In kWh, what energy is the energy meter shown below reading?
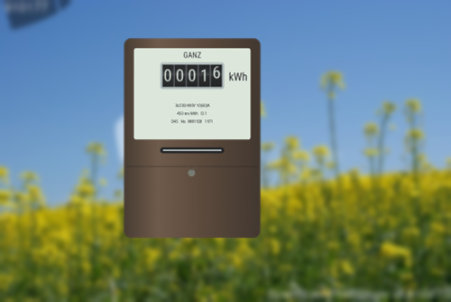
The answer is 16 kWh
